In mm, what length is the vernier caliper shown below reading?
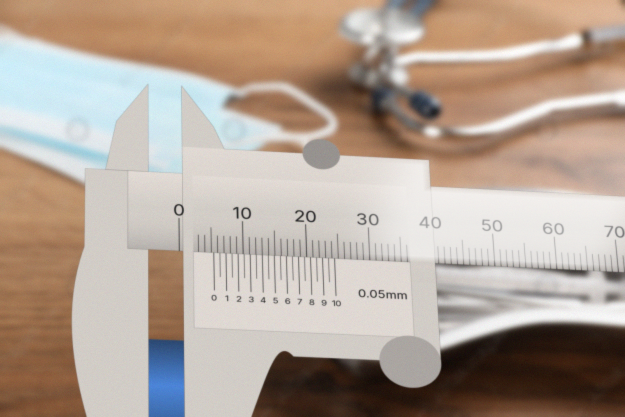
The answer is 5.4 mm
